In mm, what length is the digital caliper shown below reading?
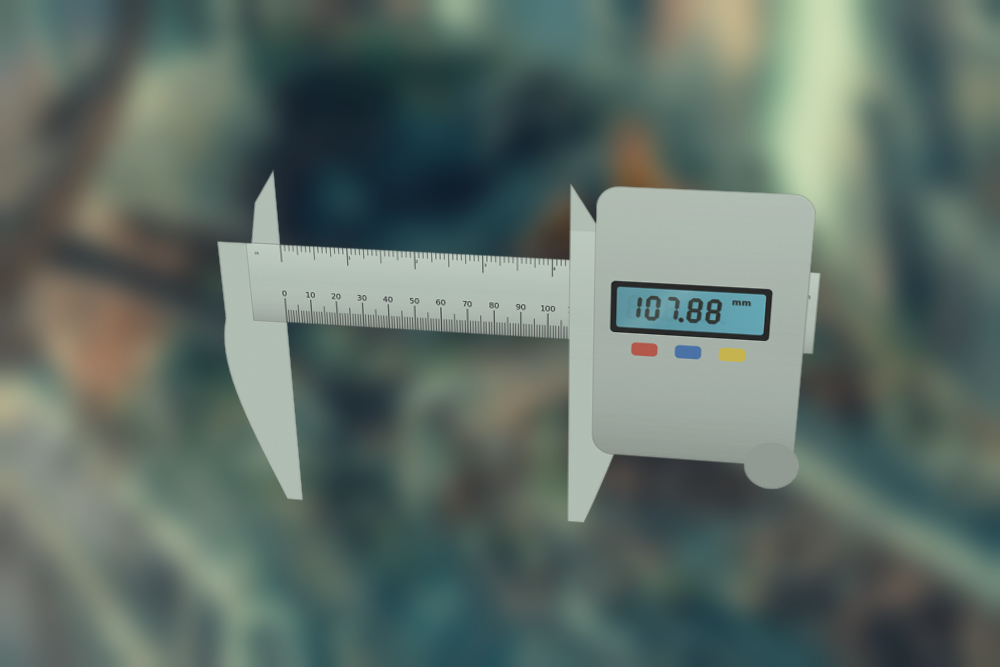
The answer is 107.88 mm
